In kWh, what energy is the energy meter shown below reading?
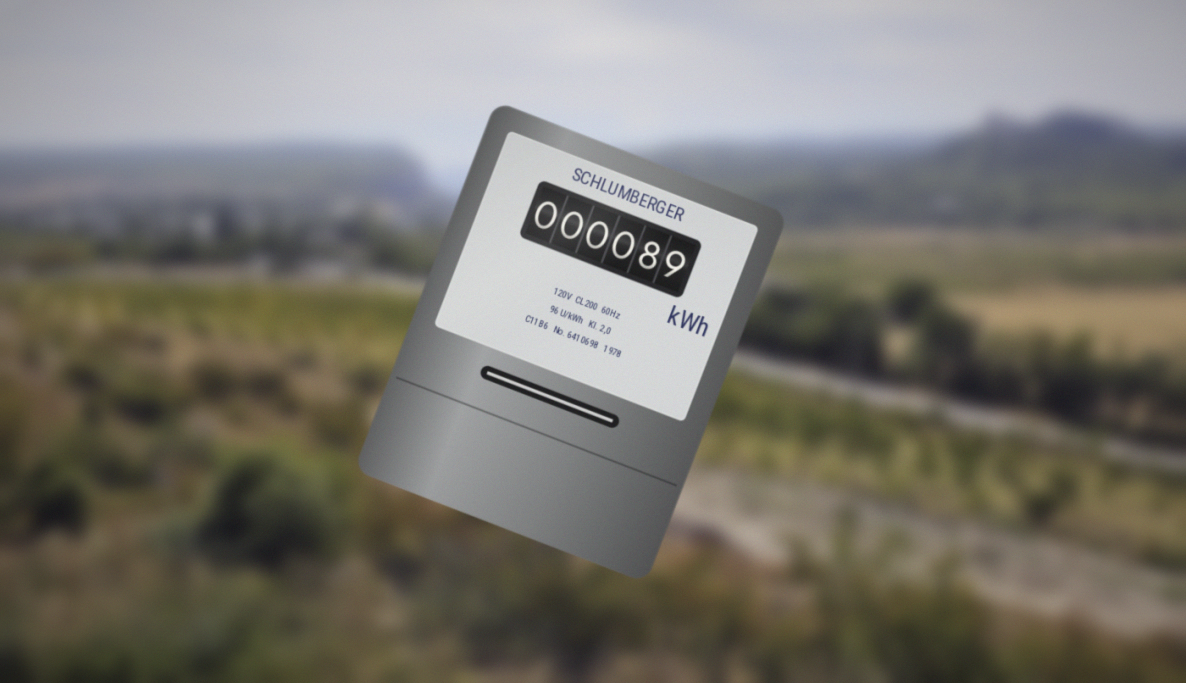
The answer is 89 kWh
